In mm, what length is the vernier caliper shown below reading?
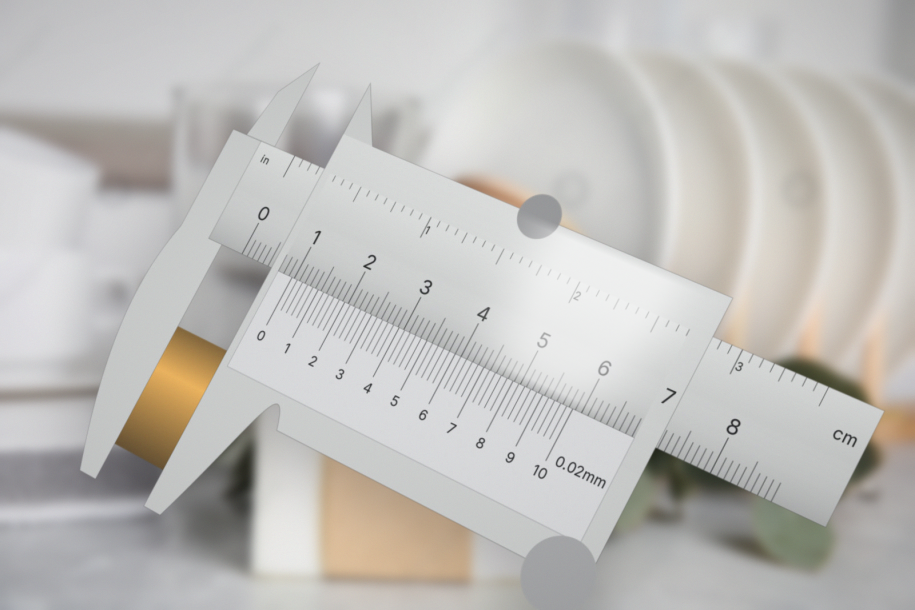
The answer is 9.6 mm
